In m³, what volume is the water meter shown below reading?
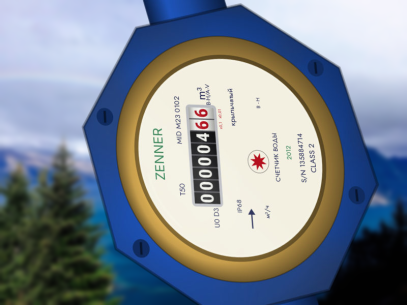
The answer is 4.66 m³
